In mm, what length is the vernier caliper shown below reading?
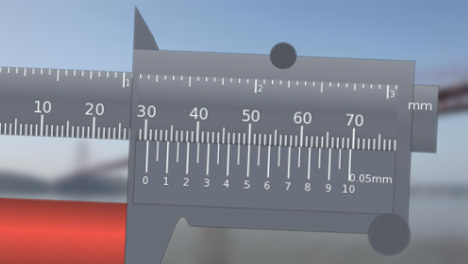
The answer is 30.5 mm
